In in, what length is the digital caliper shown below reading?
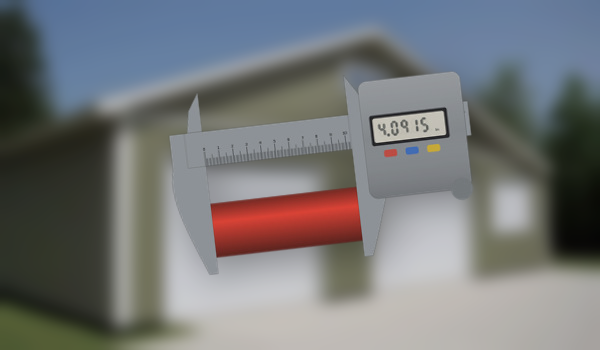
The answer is 4.0915 in
